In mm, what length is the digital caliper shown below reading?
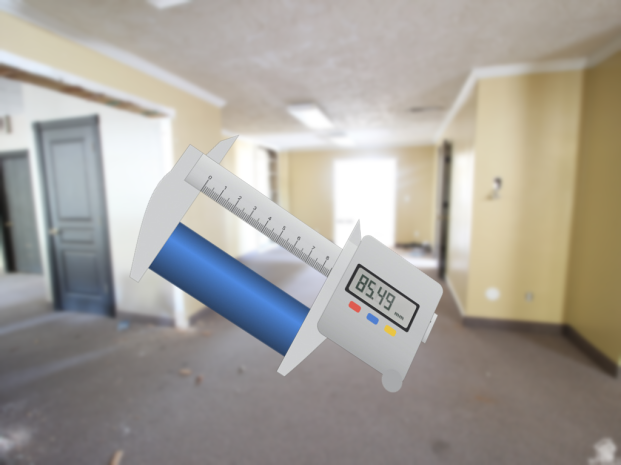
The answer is 85.49 mm
